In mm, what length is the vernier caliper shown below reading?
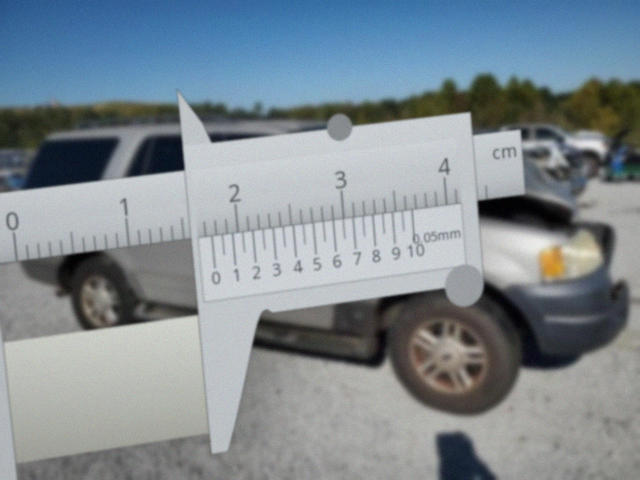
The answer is 17.6 mm
